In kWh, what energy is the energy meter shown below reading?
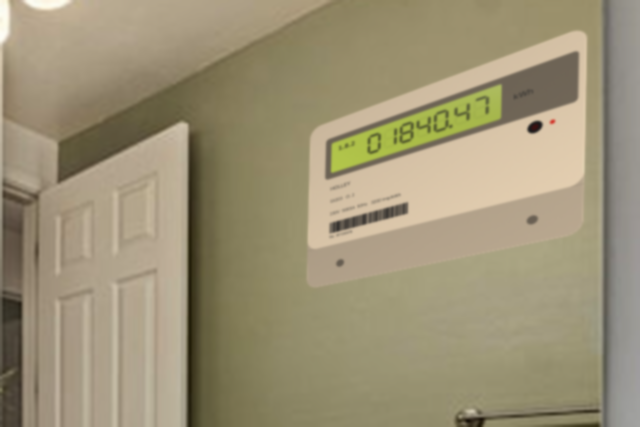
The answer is 1840.47 kWh
